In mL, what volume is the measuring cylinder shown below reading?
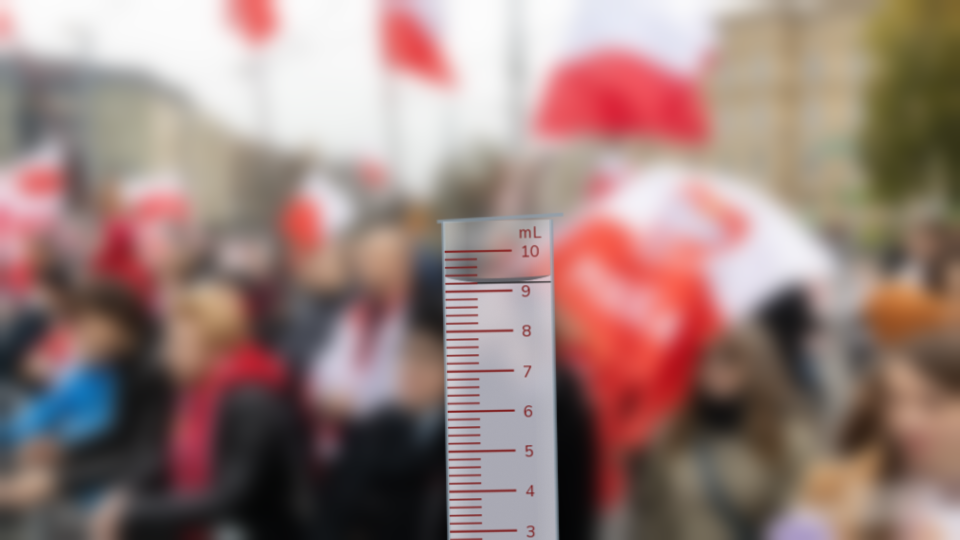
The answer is 9.2 mL
